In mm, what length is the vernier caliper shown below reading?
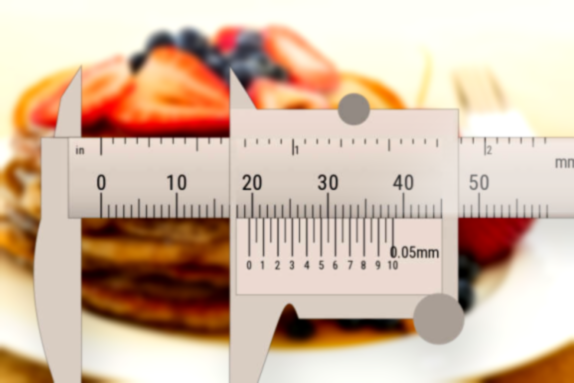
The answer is 19.6 mm
